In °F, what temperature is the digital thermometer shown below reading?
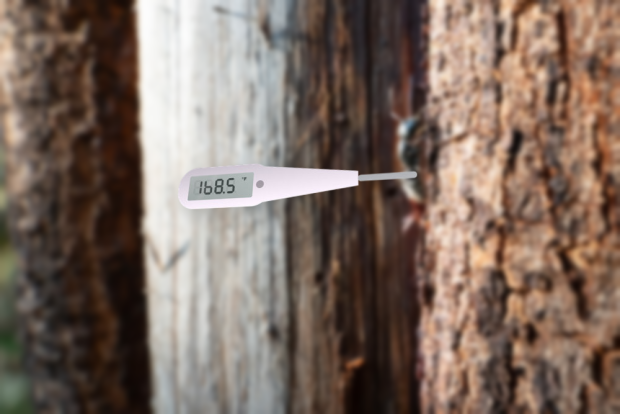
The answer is 168.5 °F
